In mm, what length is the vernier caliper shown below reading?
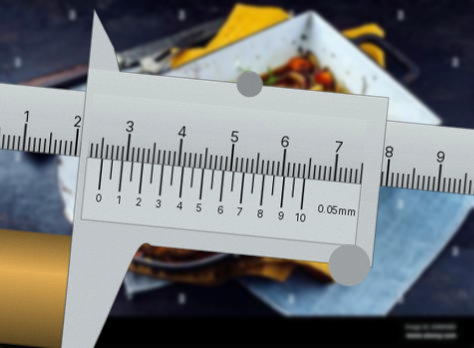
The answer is 25.2 mm
